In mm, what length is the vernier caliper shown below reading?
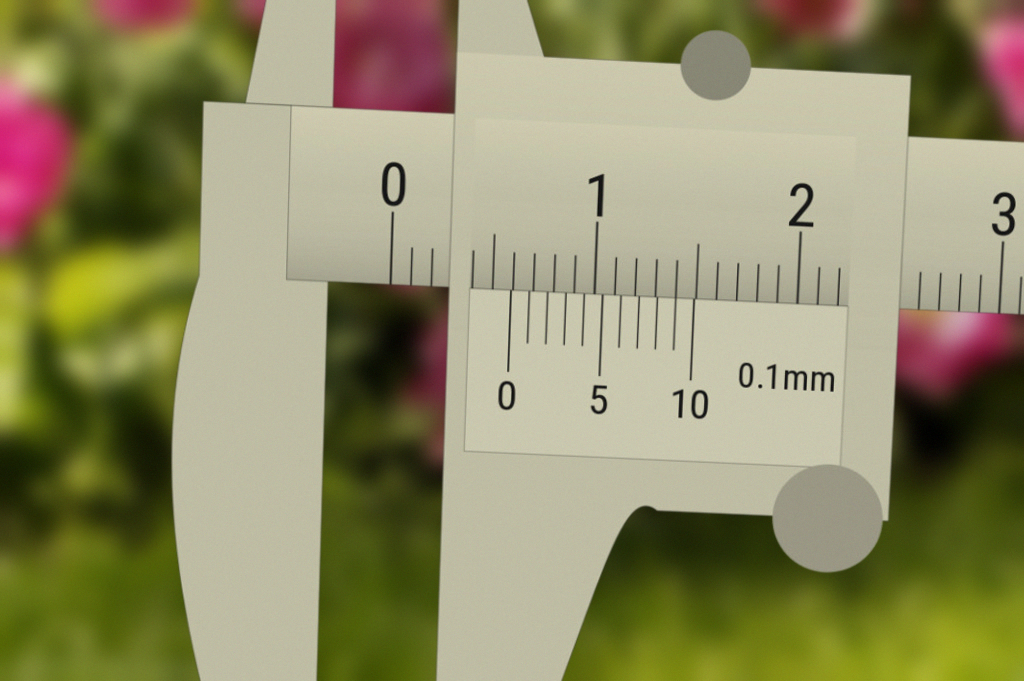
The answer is 5.9 mm
